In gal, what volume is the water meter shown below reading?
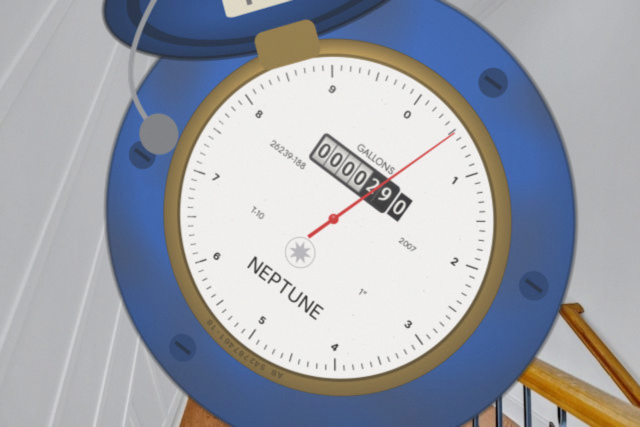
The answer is 290.5 gal
